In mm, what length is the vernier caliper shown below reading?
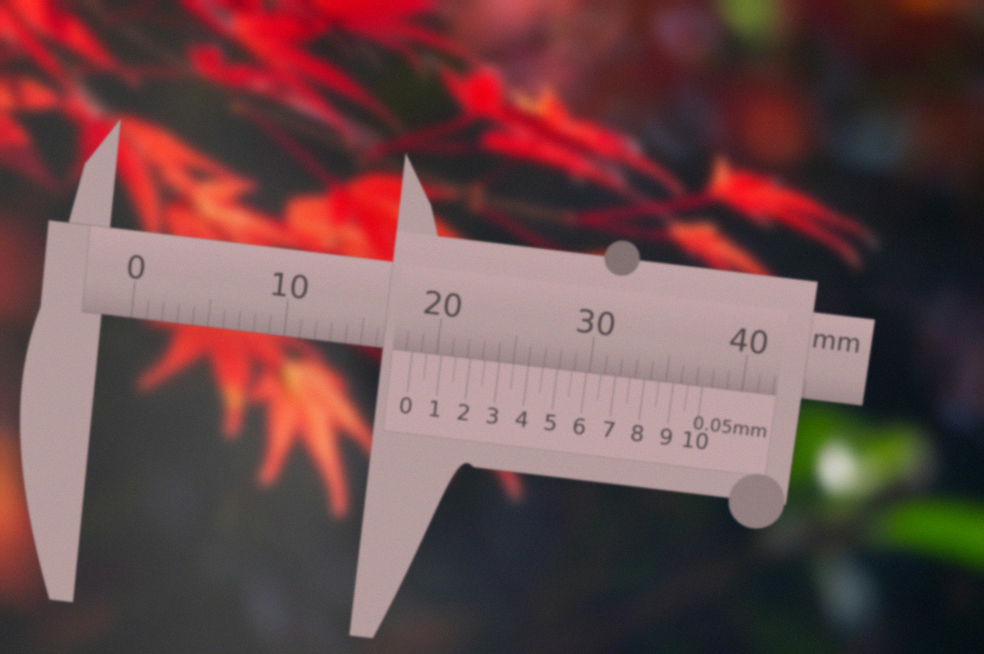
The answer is 18.4 mm
